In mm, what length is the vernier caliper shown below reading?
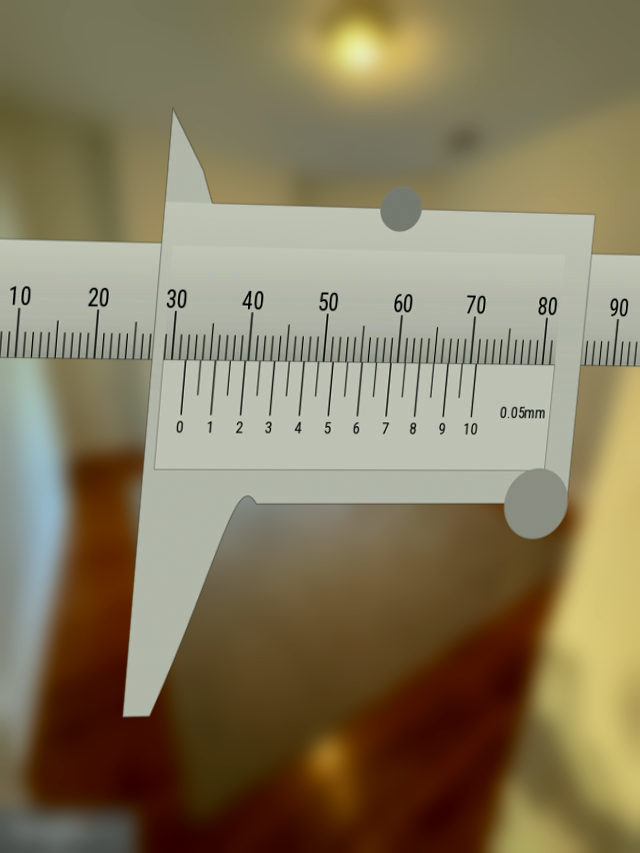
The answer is 31.8 mm
